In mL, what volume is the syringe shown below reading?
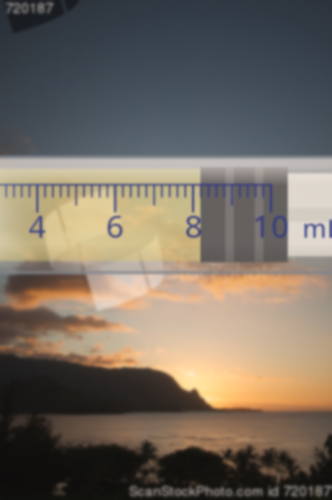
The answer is 8.2 mL
